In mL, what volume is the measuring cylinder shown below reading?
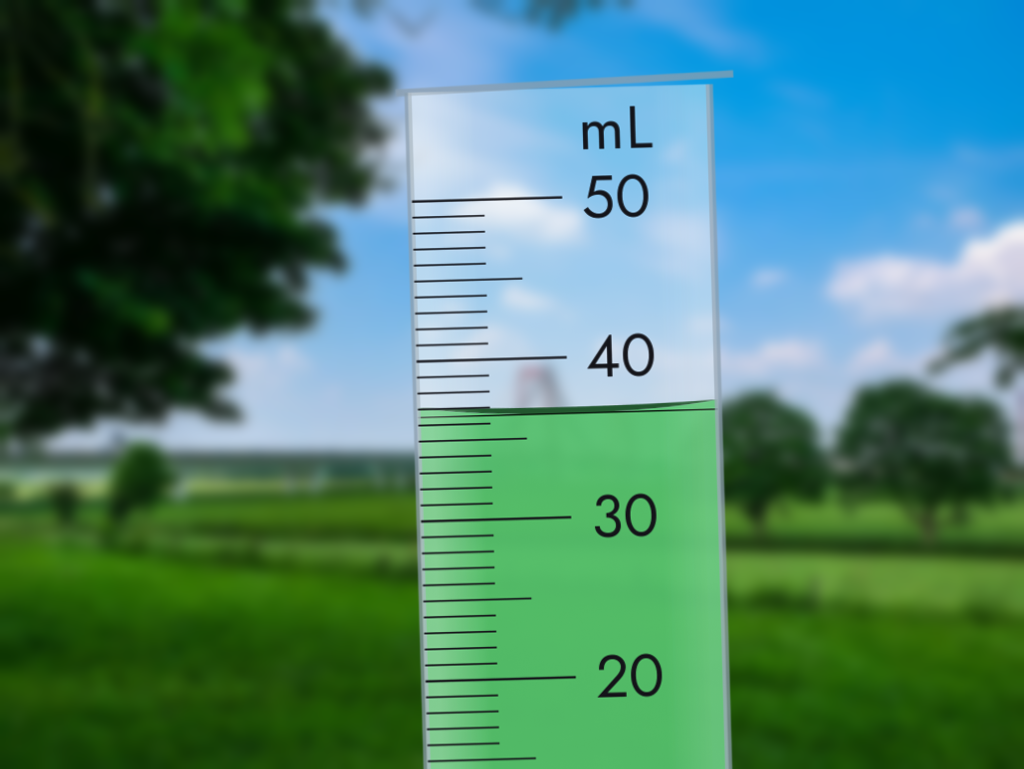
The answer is 36.5 mL
